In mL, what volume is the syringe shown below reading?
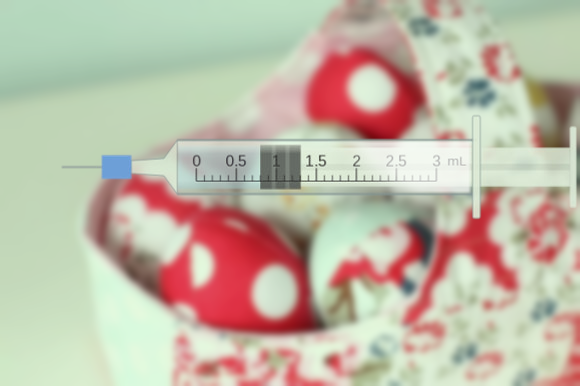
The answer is 0.8 mL
